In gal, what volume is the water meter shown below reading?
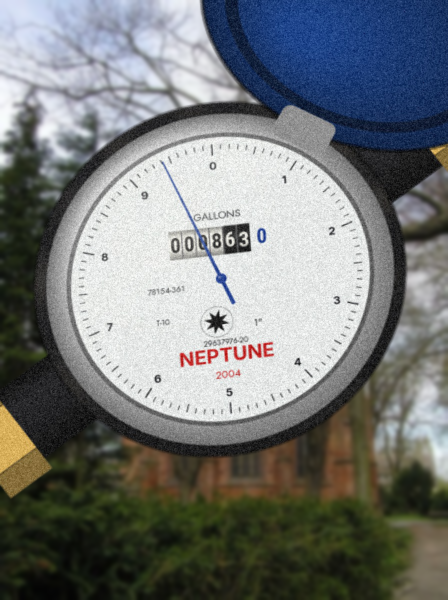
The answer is 8629.4 gal
